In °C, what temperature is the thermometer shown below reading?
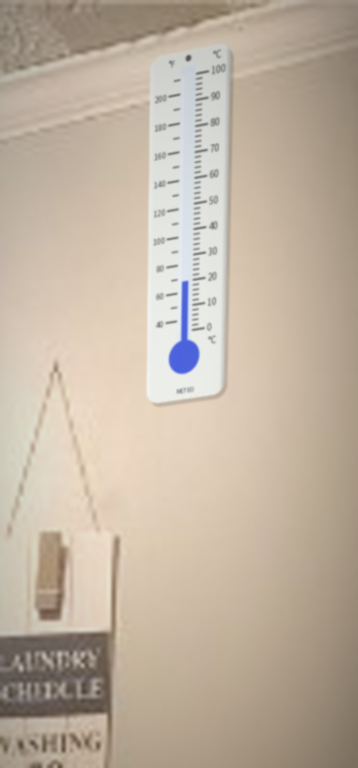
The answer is 20 °C
